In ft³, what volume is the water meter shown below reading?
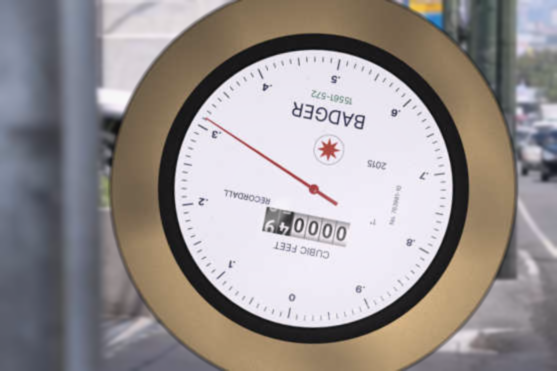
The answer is 49.31 ft³
